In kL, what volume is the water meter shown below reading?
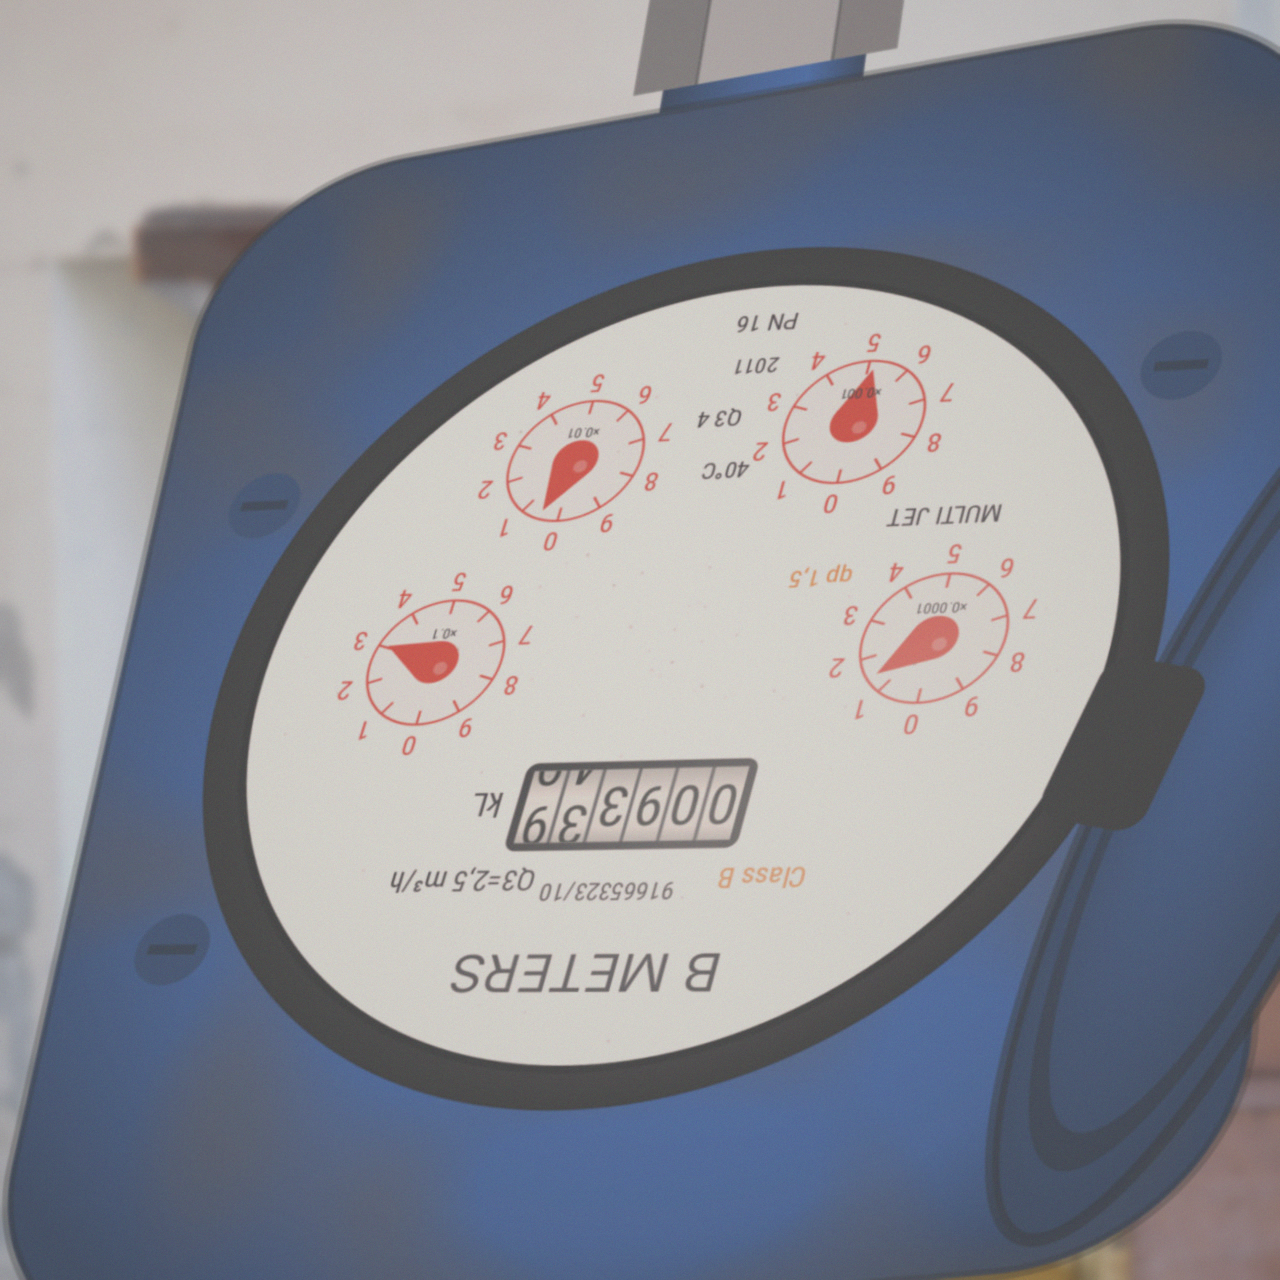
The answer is 9339.3051 kL
